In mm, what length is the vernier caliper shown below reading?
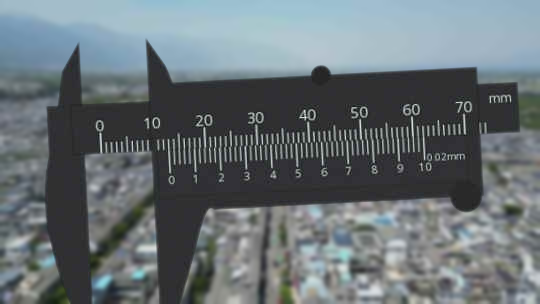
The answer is 13.0 mm
